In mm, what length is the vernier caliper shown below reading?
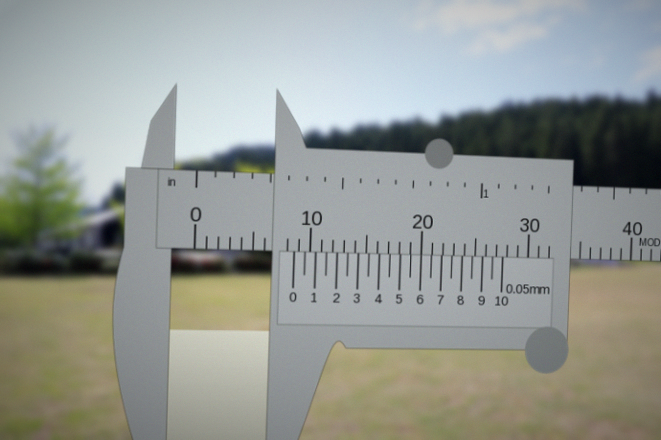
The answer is 8.6 mm
